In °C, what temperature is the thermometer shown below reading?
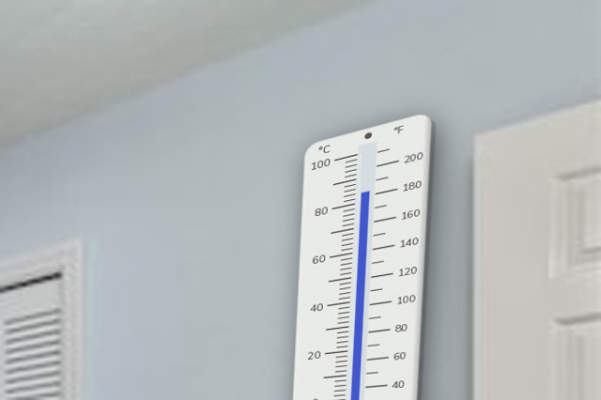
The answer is 84 °C
